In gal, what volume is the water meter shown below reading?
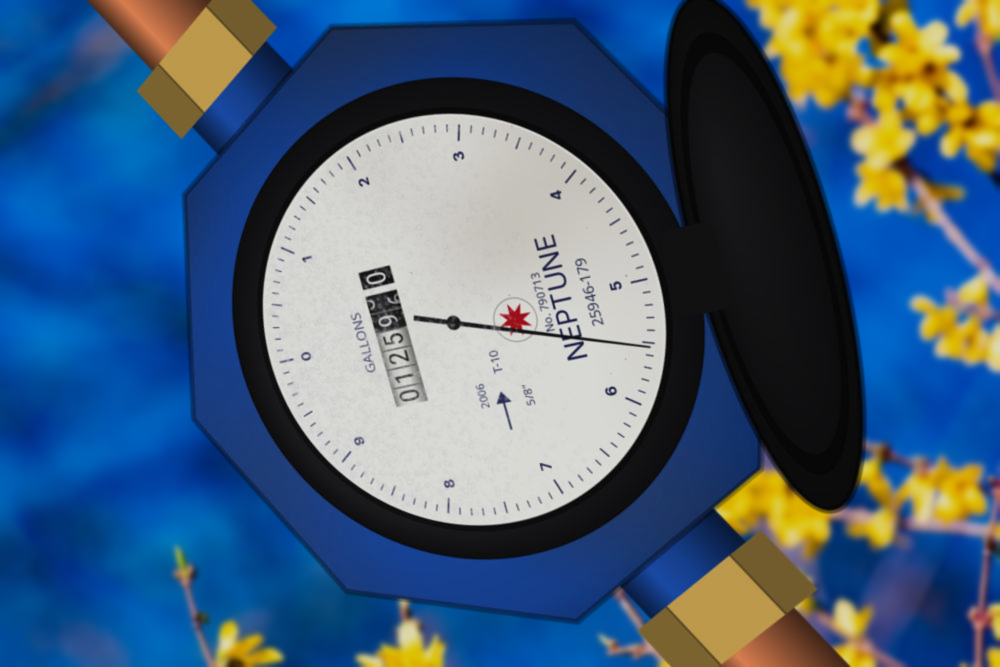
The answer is 125955.5 gal
